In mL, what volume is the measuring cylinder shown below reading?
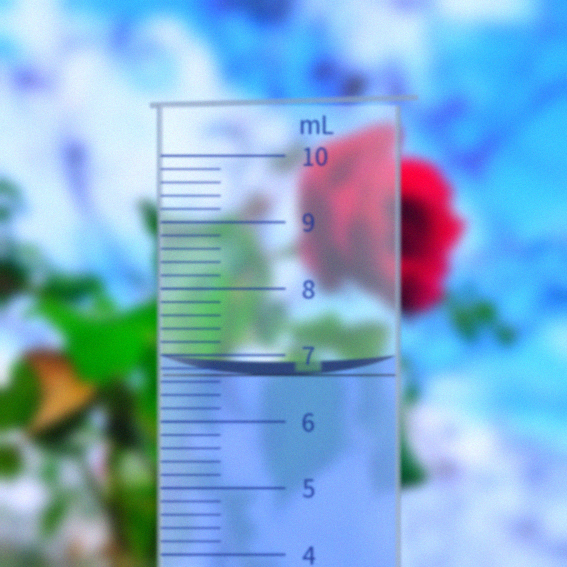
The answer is 6.7 mL
